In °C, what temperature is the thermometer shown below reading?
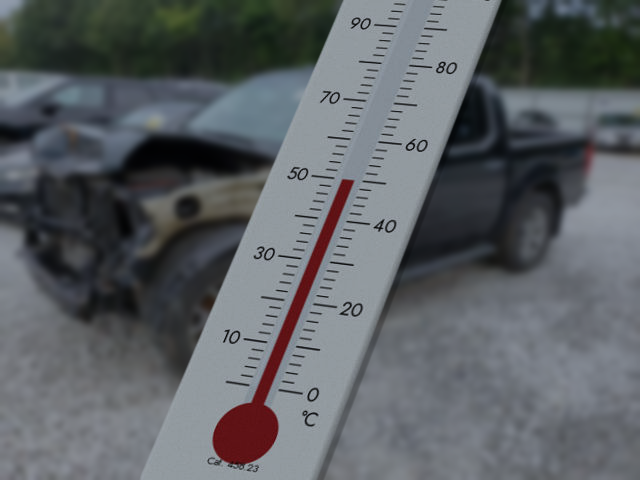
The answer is 50 °C
